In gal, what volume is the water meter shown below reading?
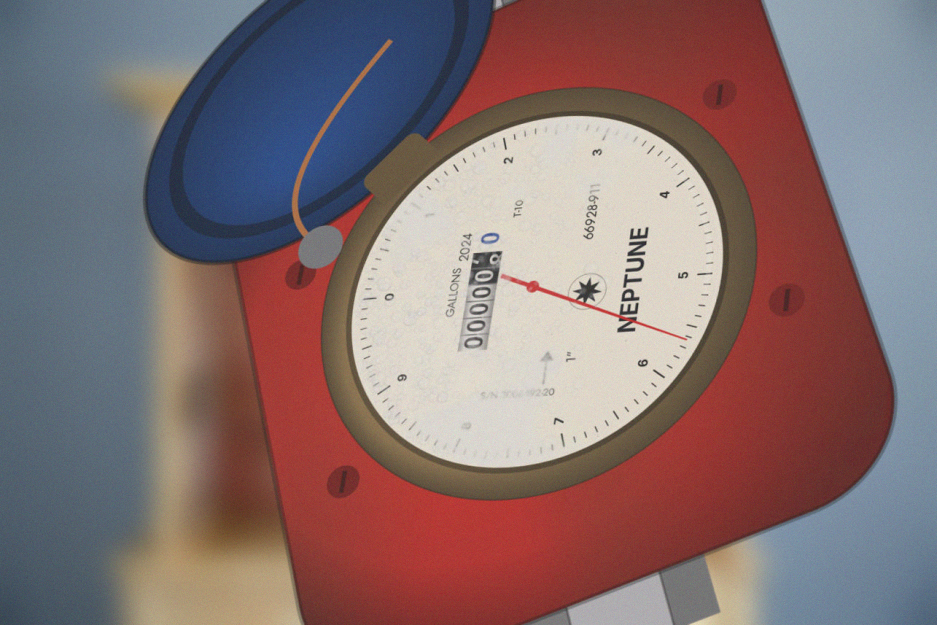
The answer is 75.6 gal
